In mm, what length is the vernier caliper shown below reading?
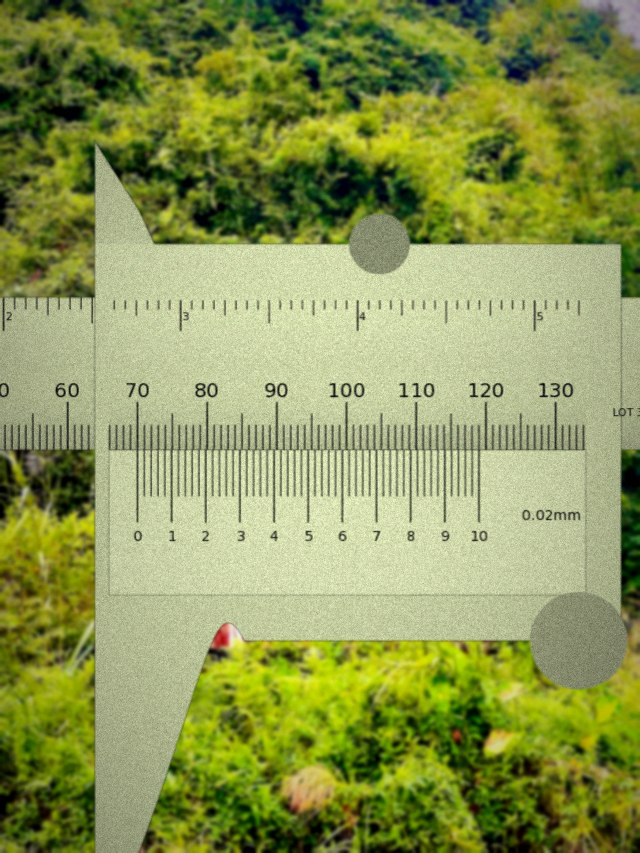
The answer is 70.0 mm
